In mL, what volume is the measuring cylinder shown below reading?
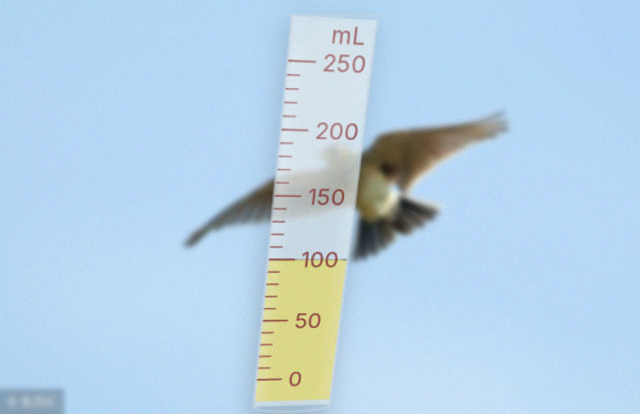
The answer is 100 mL
